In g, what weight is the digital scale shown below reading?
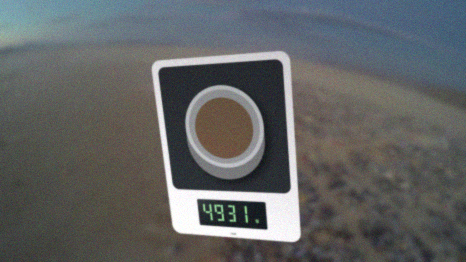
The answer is 4931 g
